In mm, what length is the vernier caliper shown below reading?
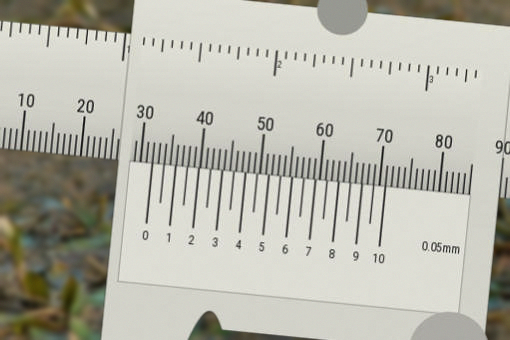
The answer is 32.0 mm
